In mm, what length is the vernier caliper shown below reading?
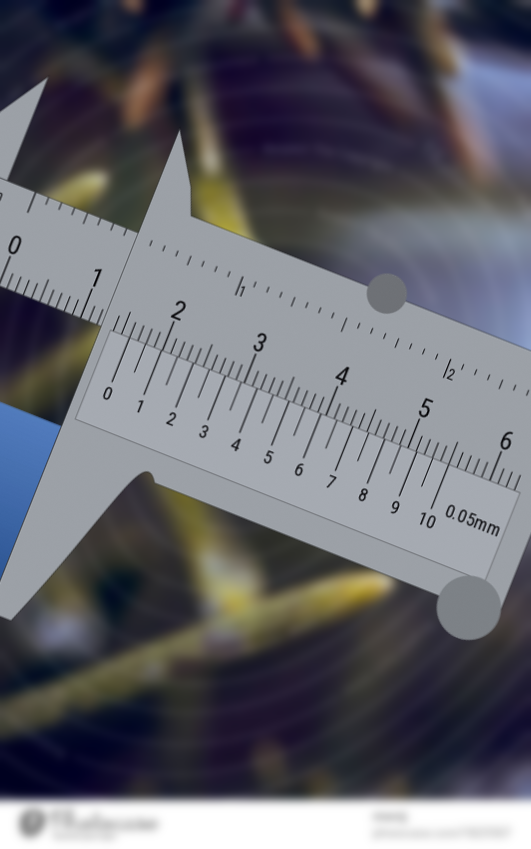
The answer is 16.0 mm
